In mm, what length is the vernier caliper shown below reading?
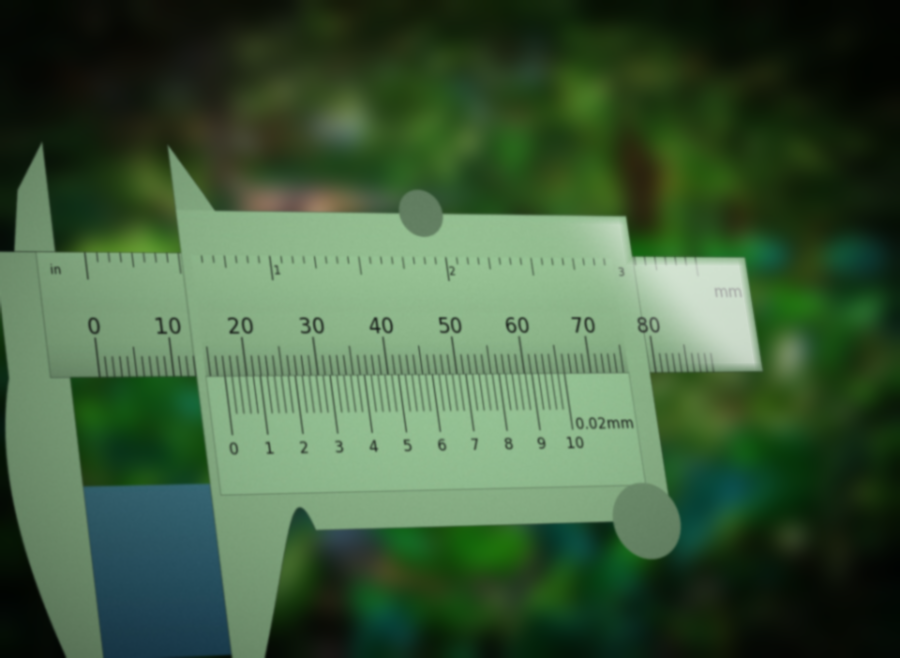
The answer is 17.0 mm
